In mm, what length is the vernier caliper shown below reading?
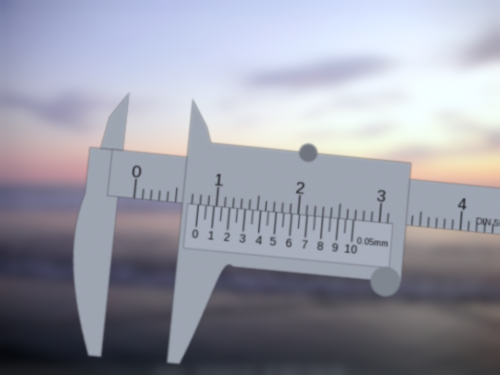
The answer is 7.8 mm
